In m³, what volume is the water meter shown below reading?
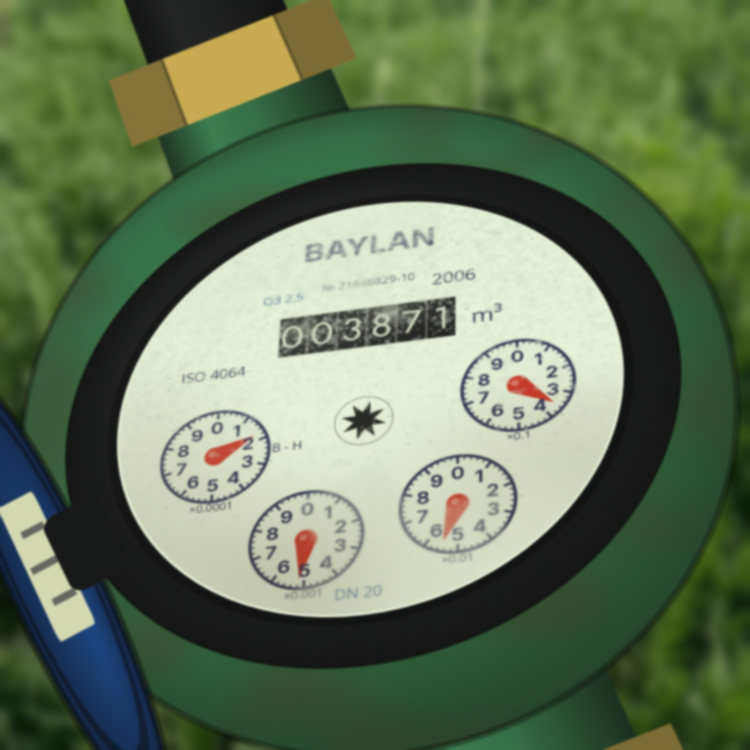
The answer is 3871.3551 m³
